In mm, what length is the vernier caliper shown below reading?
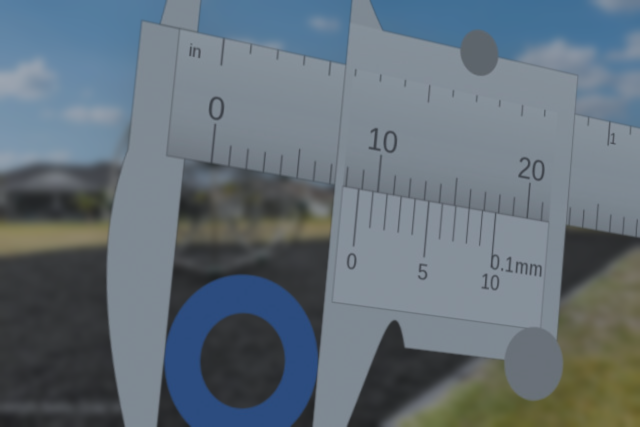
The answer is 8.8 mm
